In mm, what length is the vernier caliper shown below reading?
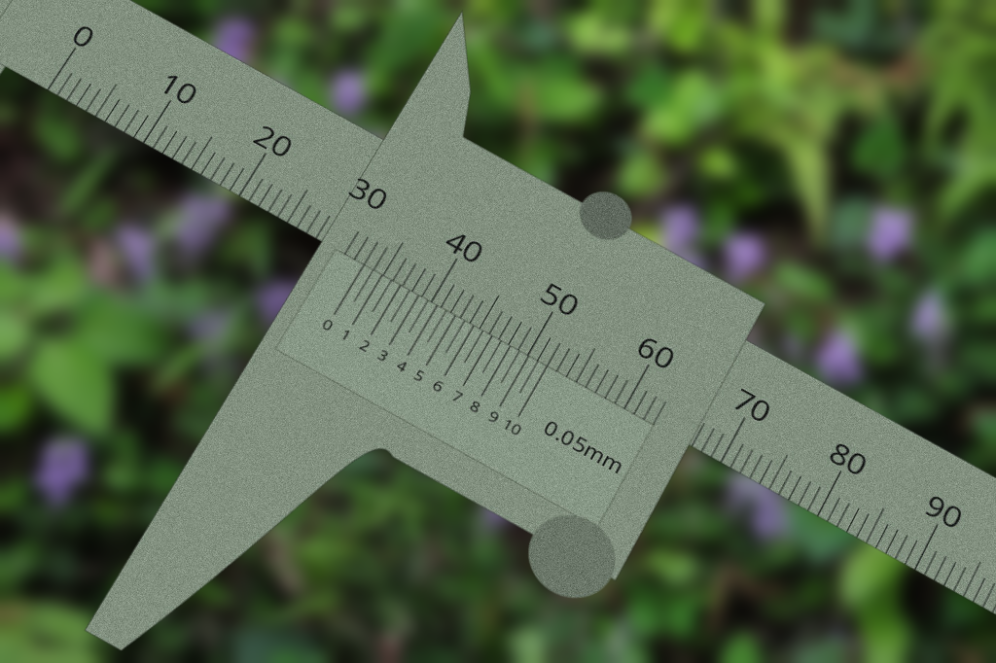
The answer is 33.0 mm
